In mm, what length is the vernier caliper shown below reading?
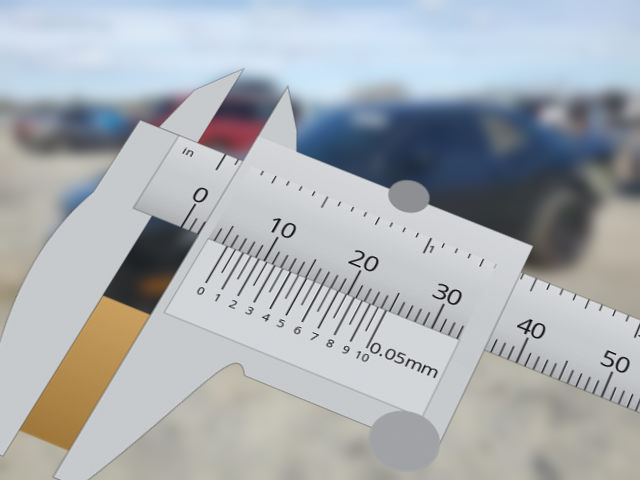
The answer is 5.6 mm
